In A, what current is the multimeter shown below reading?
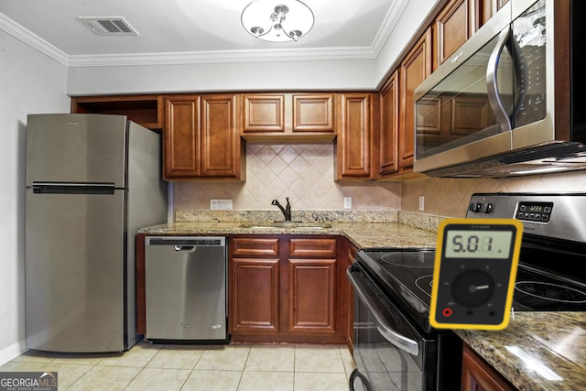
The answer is 5.01 A
